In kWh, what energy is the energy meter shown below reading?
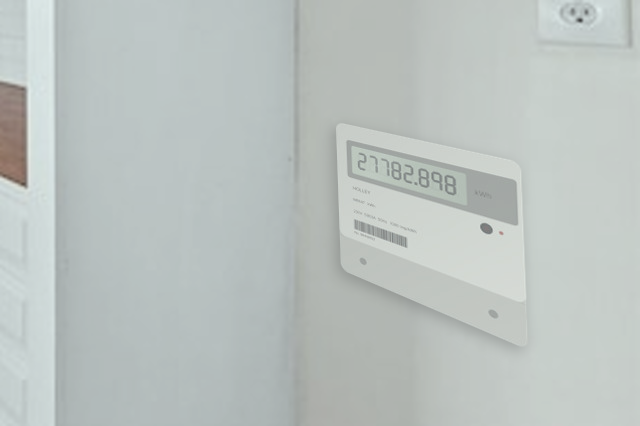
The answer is 27782.898 kWh
